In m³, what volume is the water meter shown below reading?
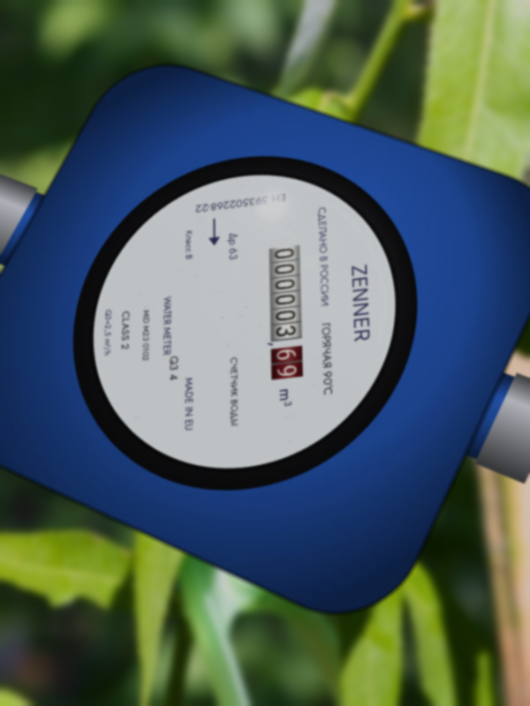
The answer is 3.69 m³
